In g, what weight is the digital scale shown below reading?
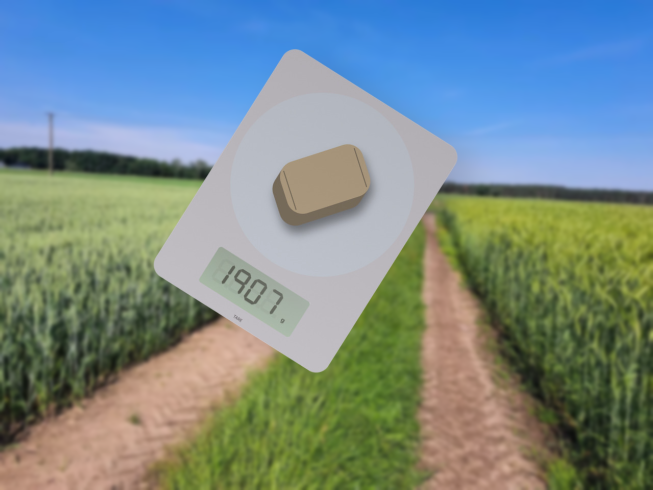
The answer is 1907 g
